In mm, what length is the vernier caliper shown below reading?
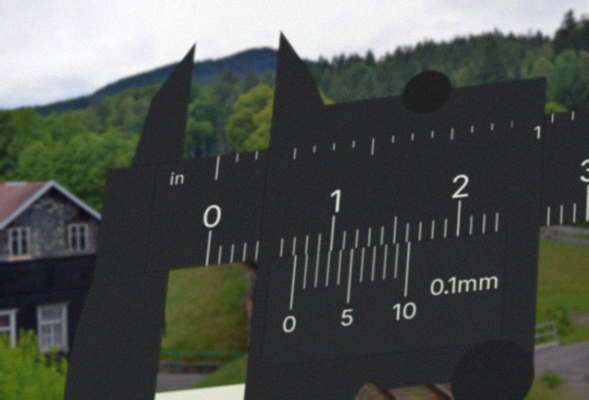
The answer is 7.2 mm
